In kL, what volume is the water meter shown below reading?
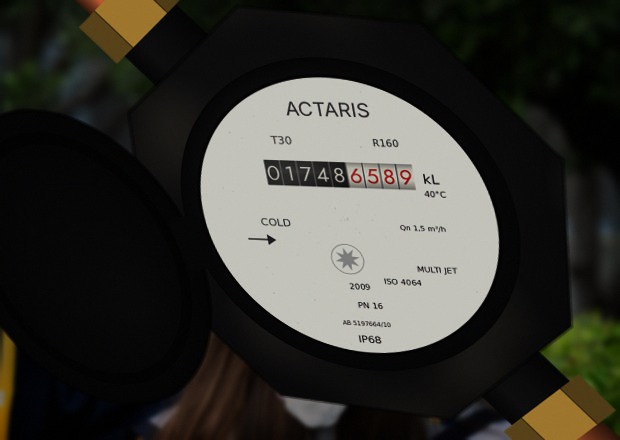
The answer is 1748.6589 kL
